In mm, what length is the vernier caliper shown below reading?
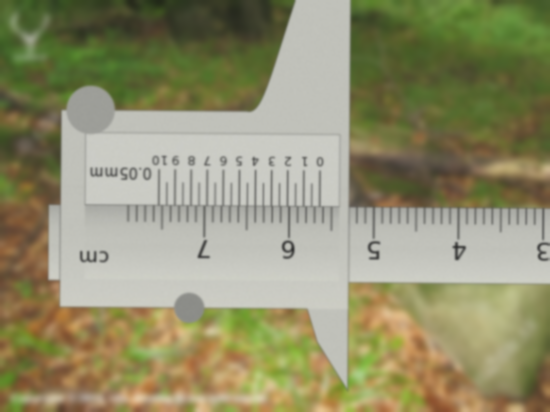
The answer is 56.4 mm
